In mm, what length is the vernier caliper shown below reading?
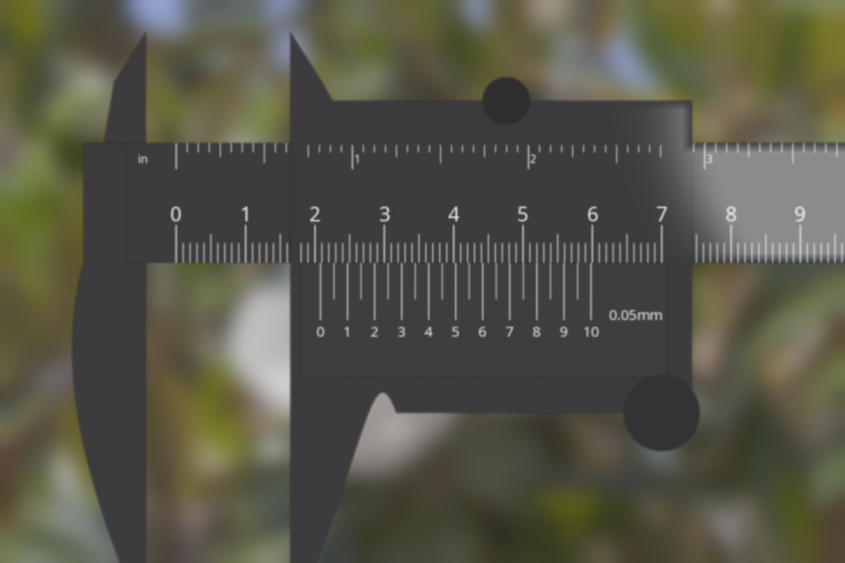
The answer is 20.8 mm
